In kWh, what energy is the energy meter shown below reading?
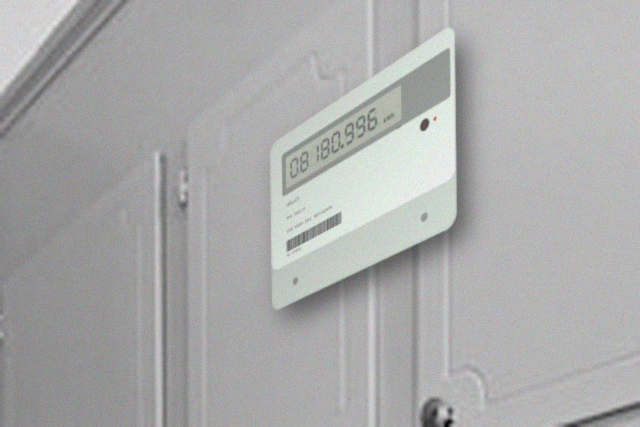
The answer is 8180.996 kWh
